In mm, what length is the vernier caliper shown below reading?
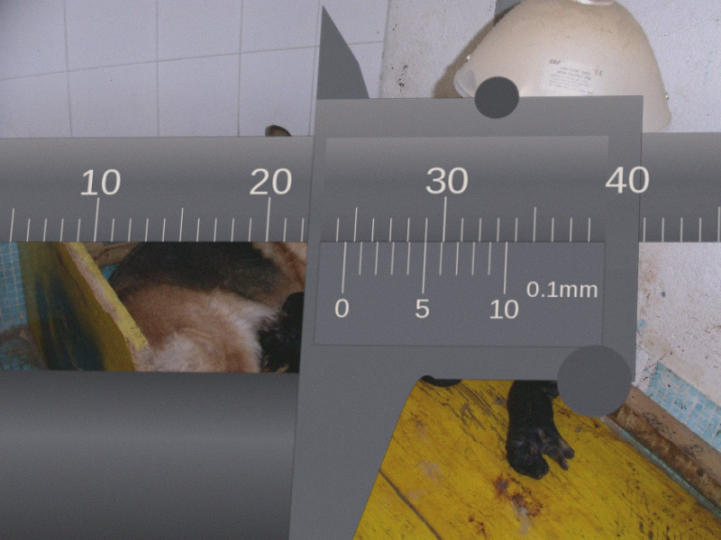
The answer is 24.5 mm
